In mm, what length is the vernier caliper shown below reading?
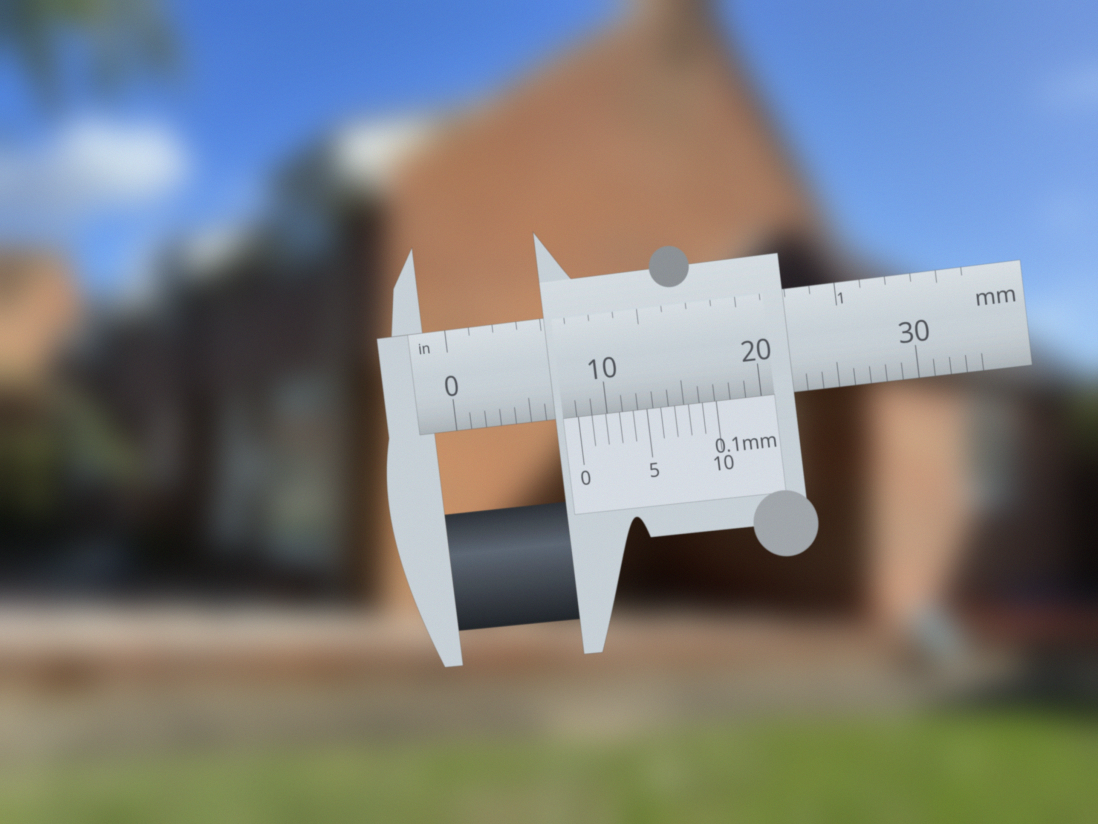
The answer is 8.1 mm
